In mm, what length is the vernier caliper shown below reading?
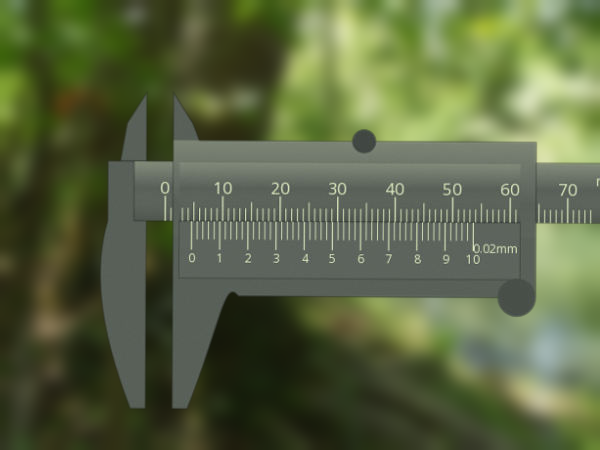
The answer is 4.6 mm
